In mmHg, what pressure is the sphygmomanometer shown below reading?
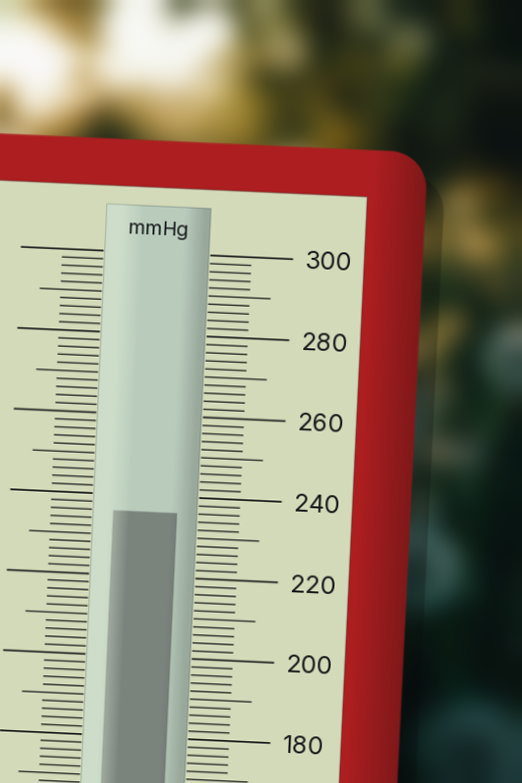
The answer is 236 mmHg
